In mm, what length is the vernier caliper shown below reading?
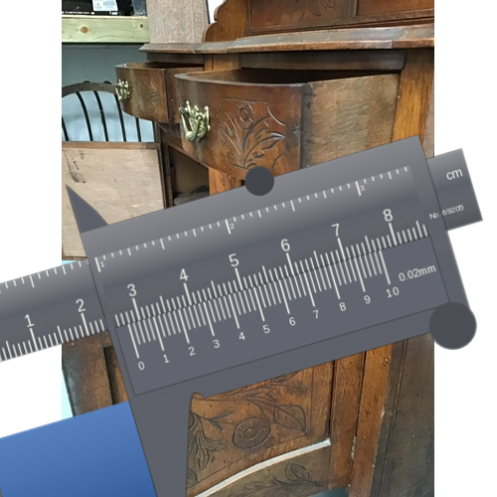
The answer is 27.8 mm
